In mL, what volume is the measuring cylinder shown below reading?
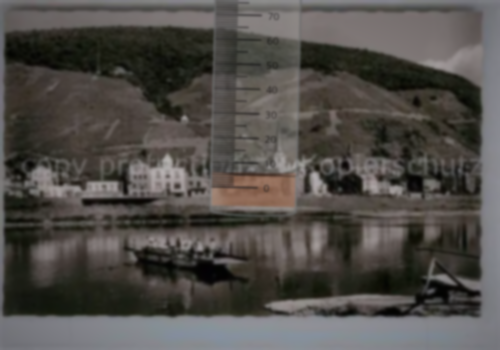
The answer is 5 mL
